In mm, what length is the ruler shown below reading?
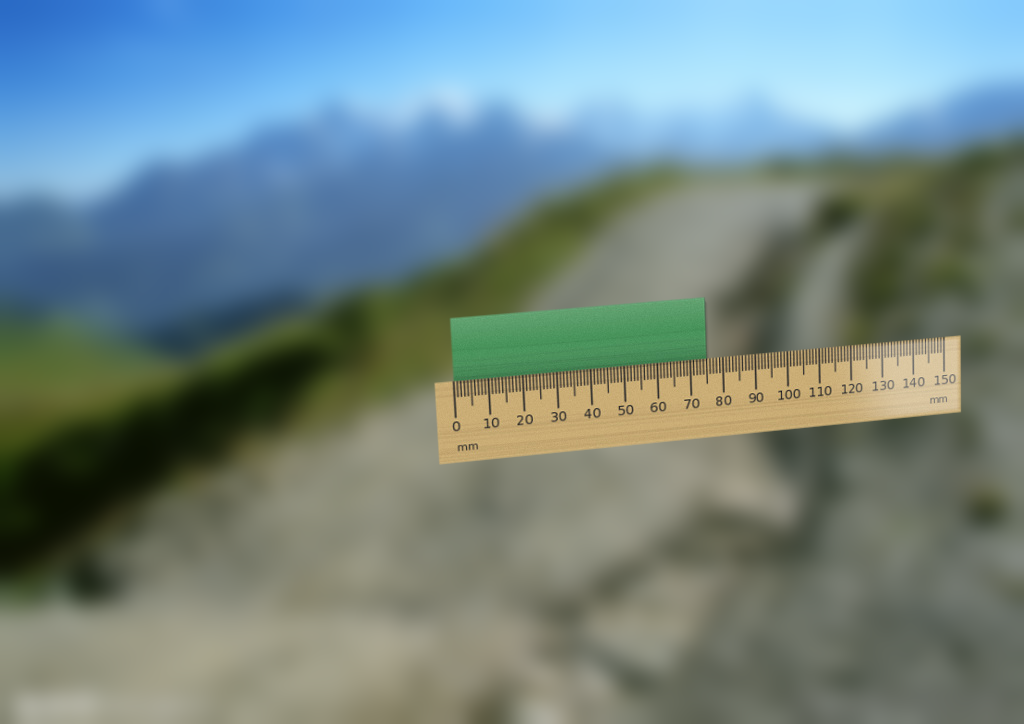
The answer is 75 mm
